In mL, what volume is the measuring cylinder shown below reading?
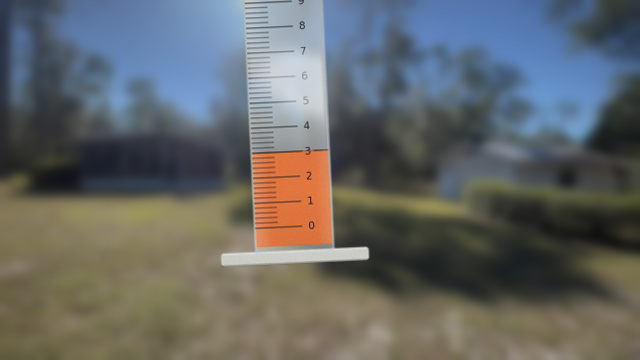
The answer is 3 mL
